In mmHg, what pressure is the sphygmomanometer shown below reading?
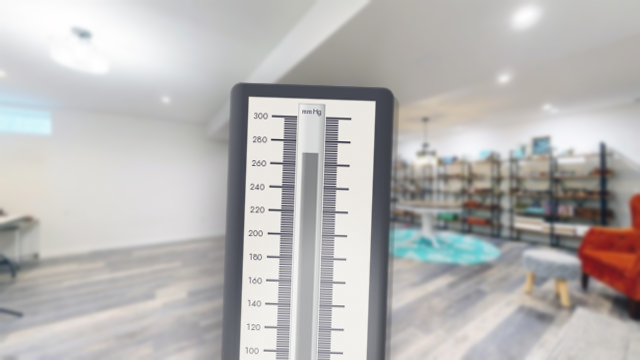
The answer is 270 mmHg
